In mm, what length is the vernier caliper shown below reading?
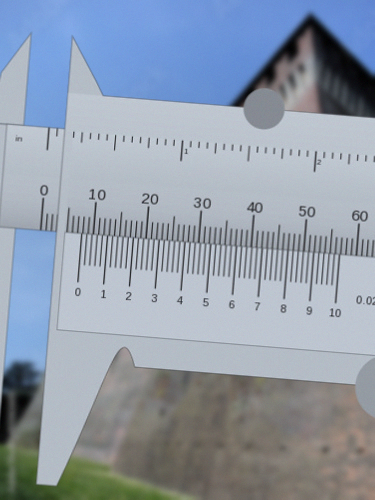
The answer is 7.8 mm
